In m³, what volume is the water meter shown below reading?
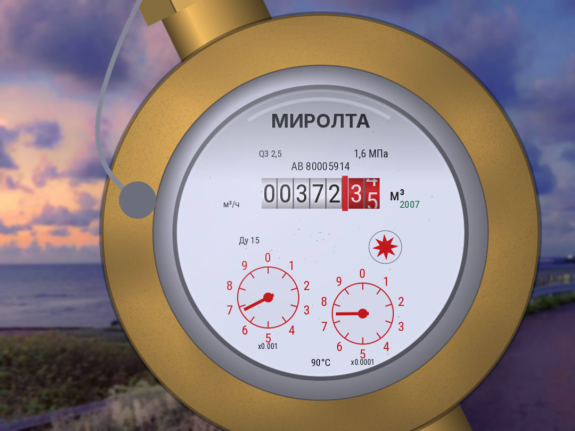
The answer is 372.3467 m³
